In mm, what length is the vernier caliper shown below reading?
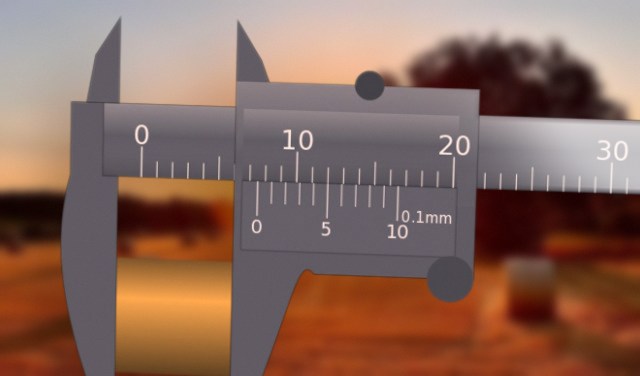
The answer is 7.5 mm
